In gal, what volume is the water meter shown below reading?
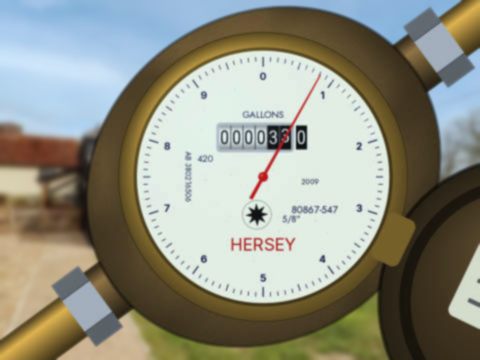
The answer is 330.8 gal
